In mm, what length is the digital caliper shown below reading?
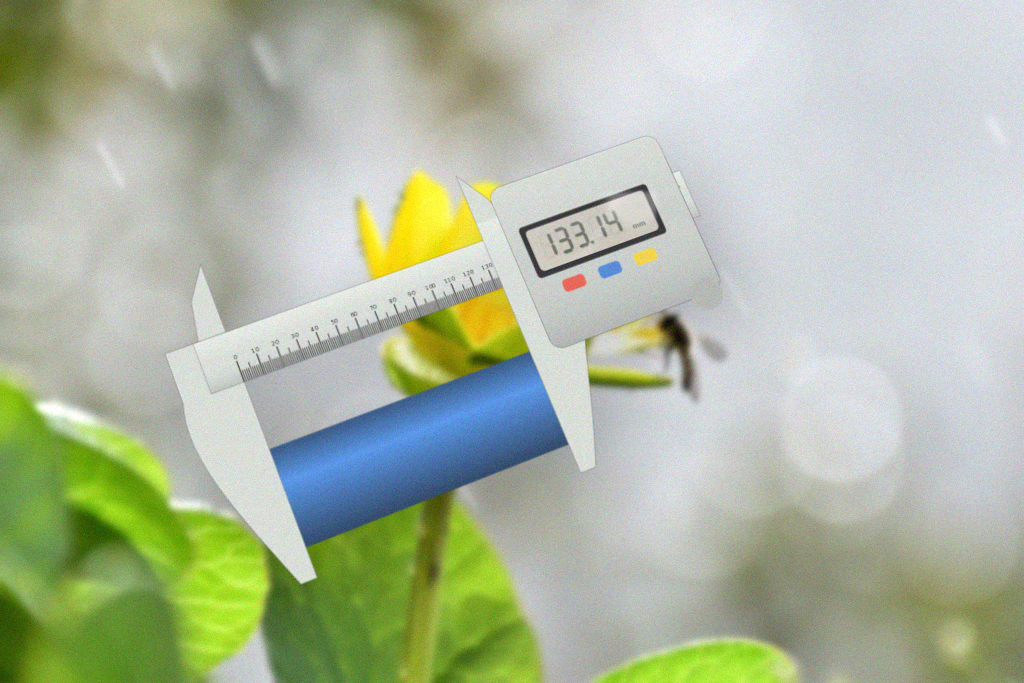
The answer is 133.14 mm
